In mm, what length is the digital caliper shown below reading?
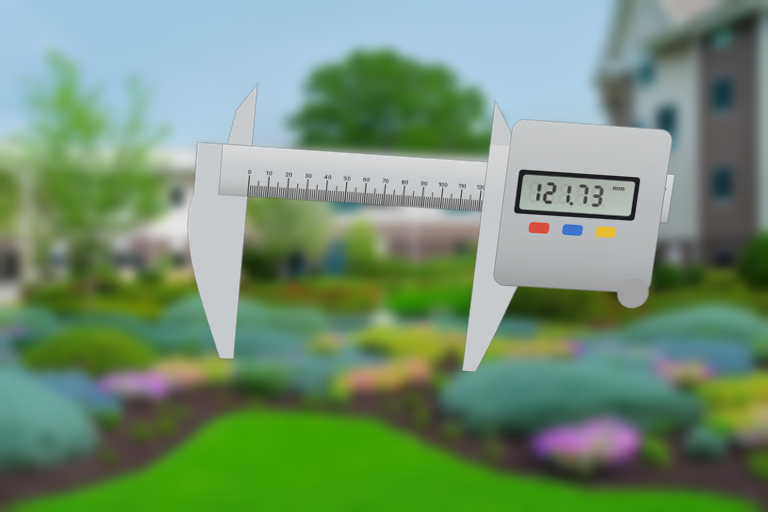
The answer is 121.73 mm
